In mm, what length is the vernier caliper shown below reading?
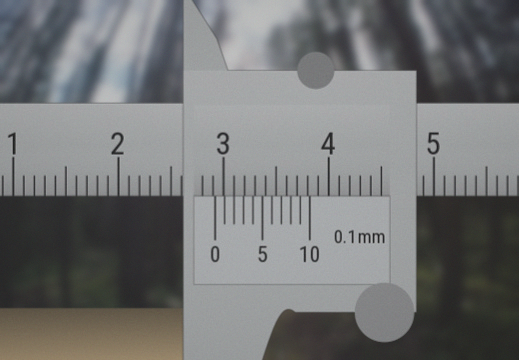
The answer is 29.2 mm
